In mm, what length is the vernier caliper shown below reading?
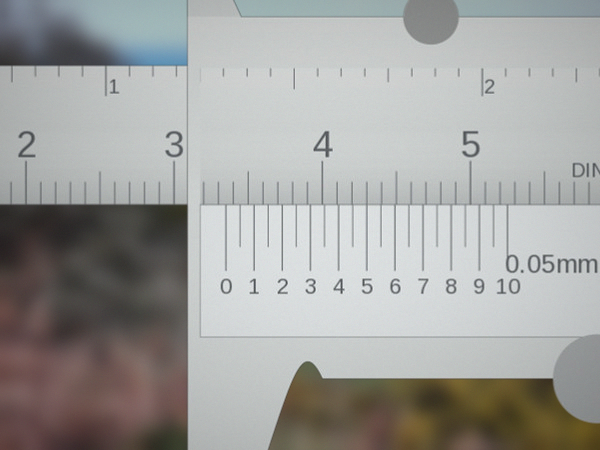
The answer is 33.5 mm
